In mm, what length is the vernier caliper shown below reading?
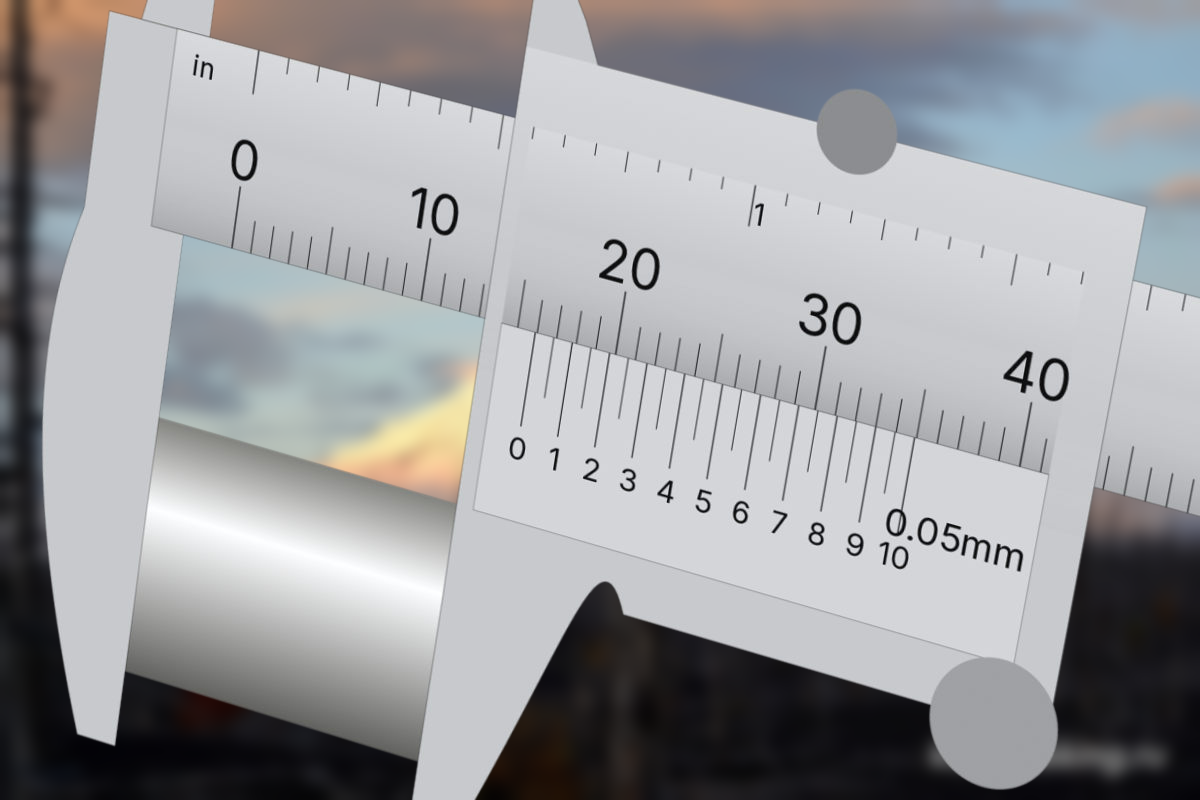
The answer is 15.9 mm
